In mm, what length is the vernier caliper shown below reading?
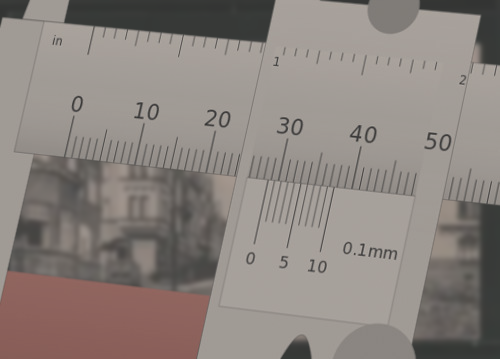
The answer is 28.6 mm
